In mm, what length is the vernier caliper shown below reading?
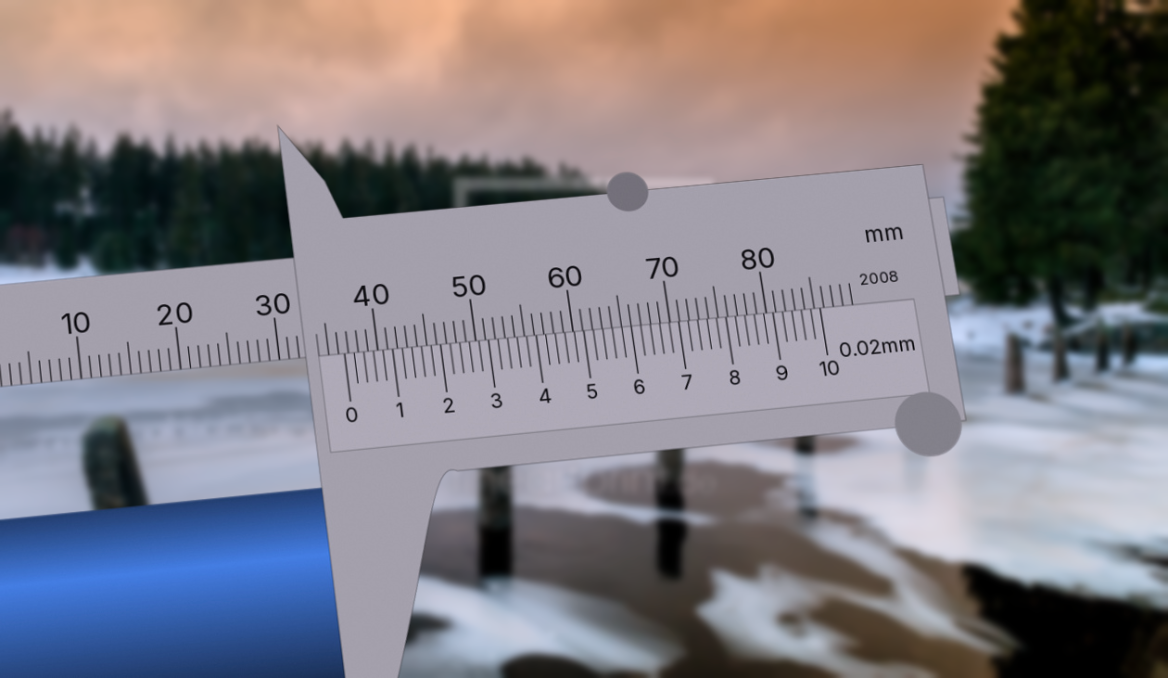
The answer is 36.6 mm
